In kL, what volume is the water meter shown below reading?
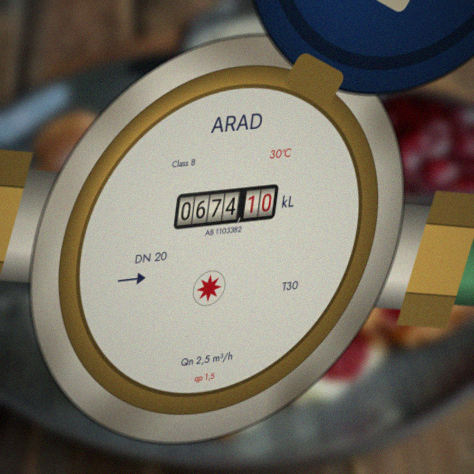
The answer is 674.10 kL
